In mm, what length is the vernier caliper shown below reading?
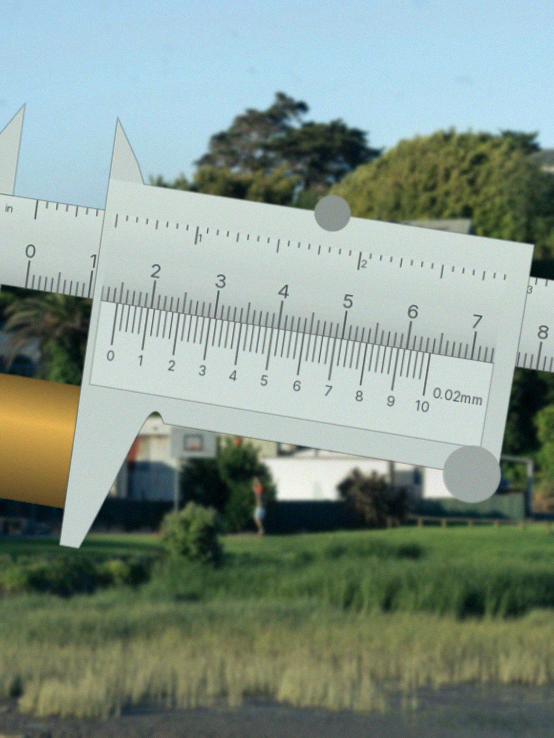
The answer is 14.6 mm
